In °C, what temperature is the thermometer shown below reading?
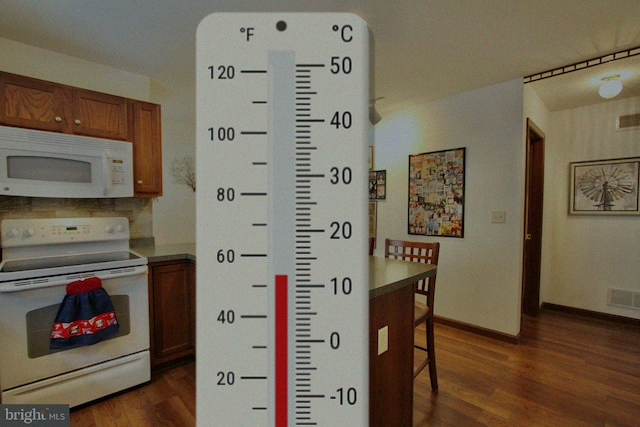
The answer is 12 °C
